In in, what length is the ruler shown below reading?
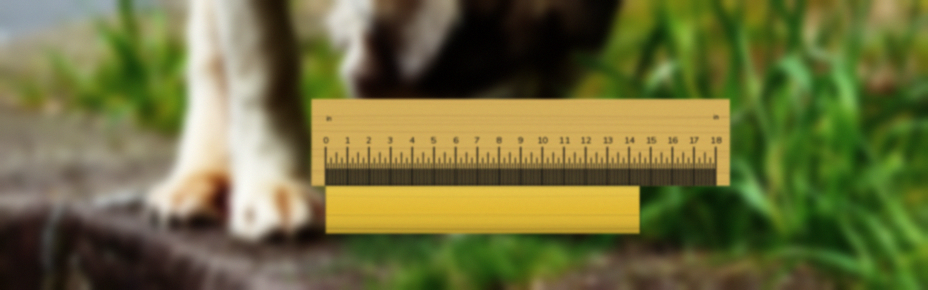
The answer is 14.5 in
